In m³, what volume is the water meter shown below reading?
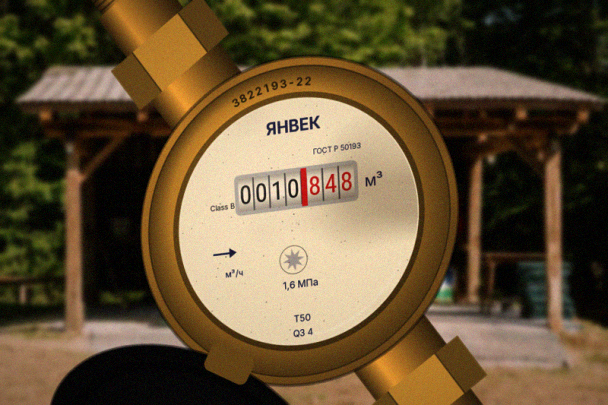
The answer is 10.848 m³
